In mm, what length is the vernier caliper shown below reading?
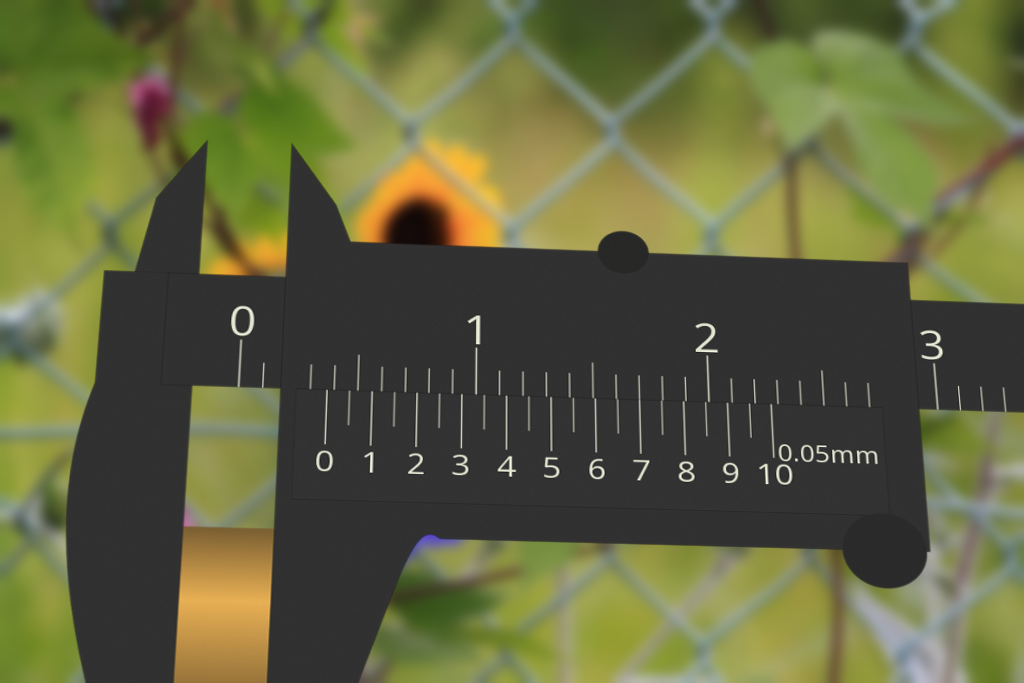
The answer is 3.70 mm
